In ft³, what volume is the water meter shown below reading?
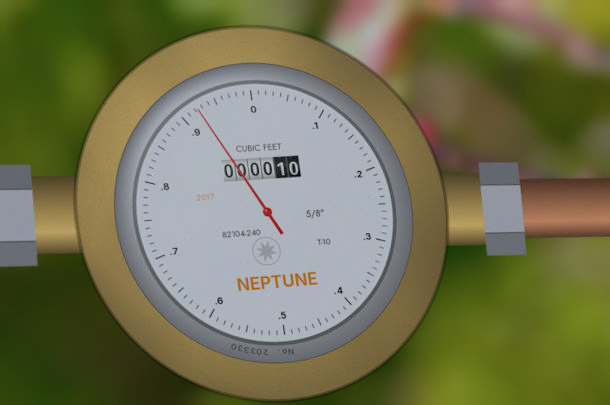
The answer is 9.92 ft³
